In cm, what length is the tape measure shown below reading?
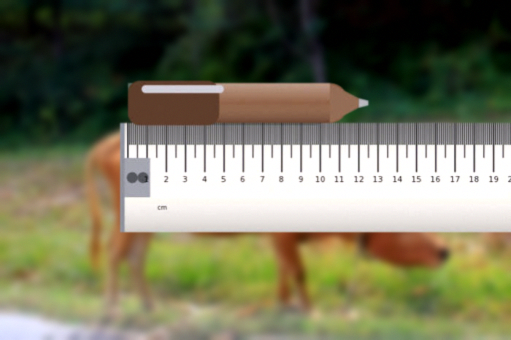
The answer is 12.5 cm
